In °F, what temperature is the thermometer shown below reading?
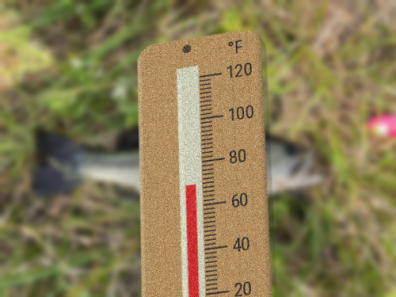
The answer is 70 °F
